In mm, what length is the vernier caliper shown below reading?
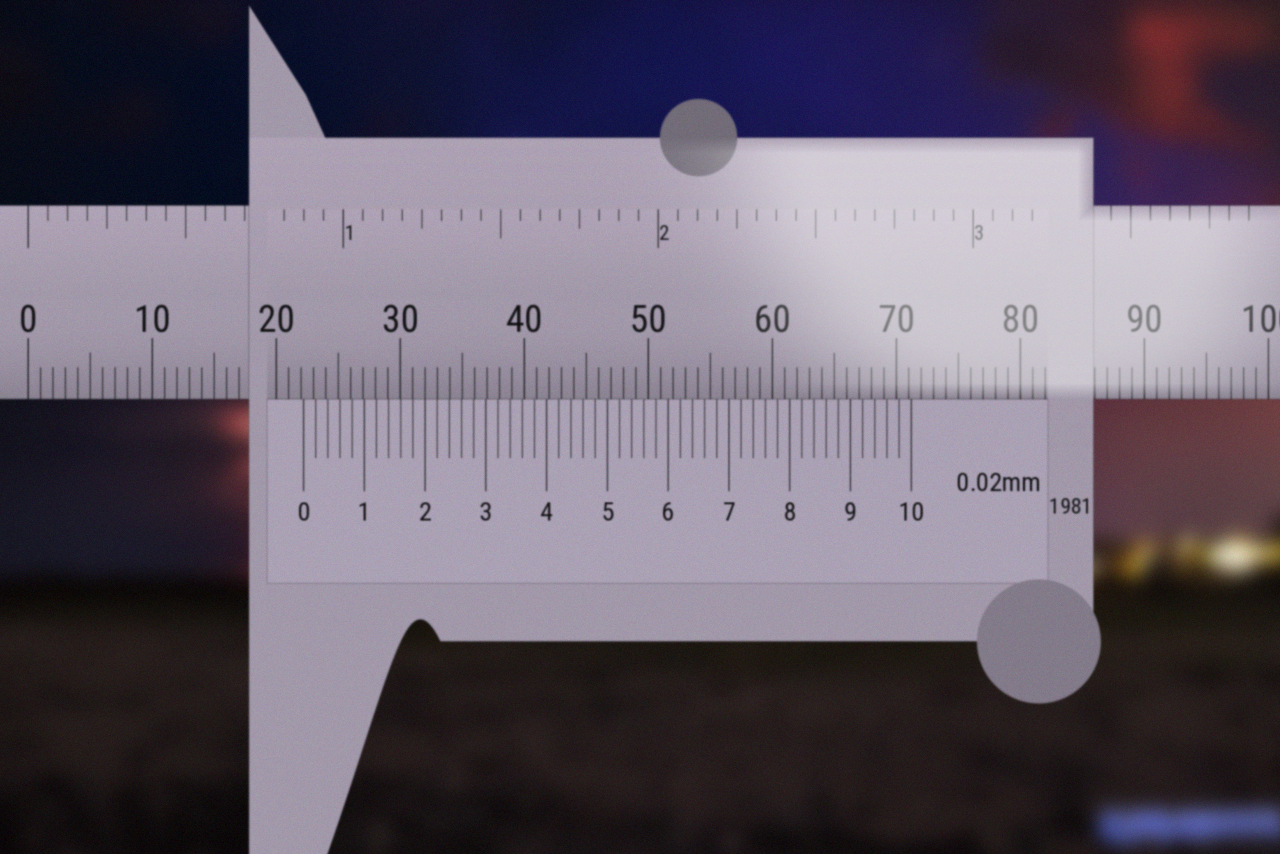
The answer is 22.2 mm
